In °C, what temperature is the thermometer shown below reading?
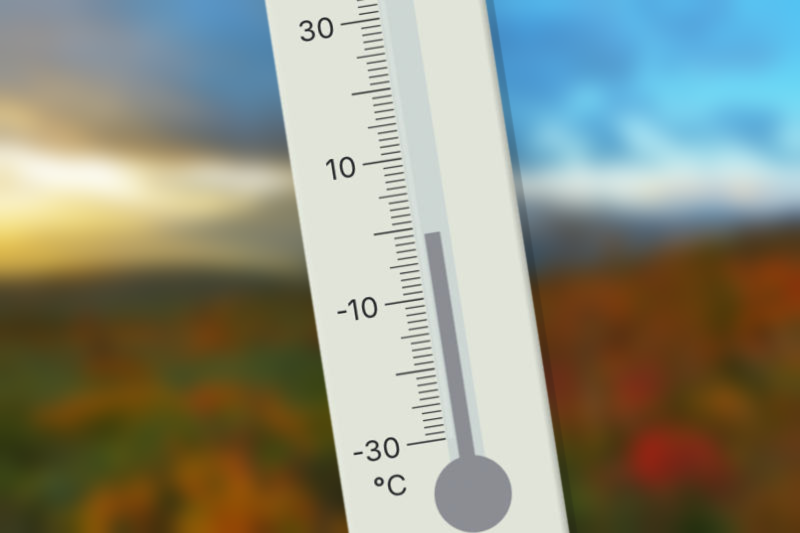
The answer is -1 °C
